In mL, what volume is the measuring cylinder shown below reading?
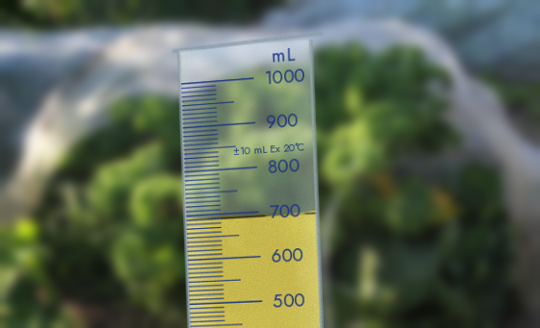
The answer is 690 mL
